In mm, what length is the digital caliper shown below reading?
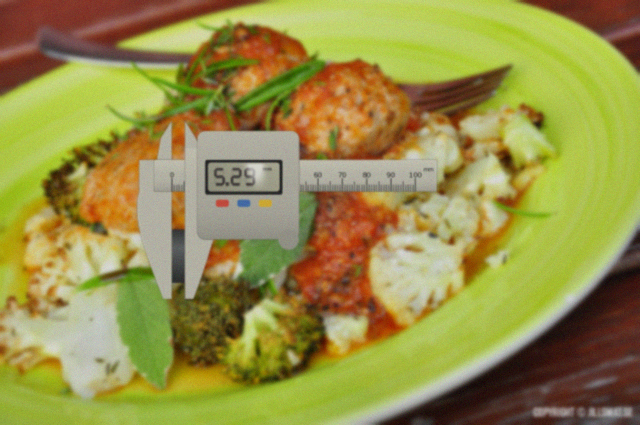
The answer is 5.29 mm
